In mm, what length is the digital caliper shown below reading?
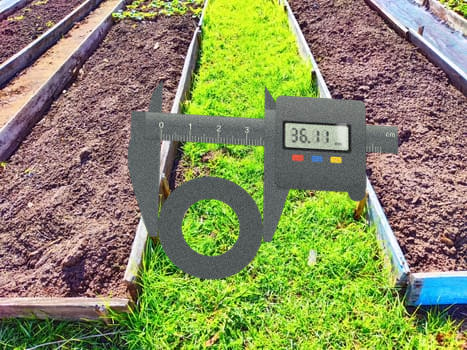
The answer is 36.11 mm
